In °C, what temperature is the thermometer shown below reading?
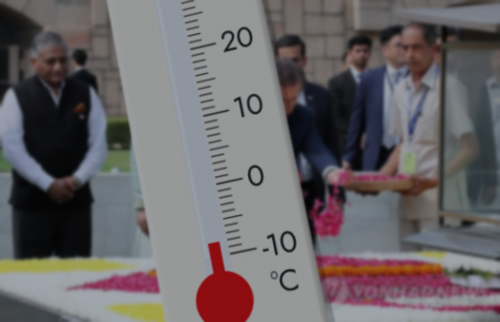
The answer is -8 °C
